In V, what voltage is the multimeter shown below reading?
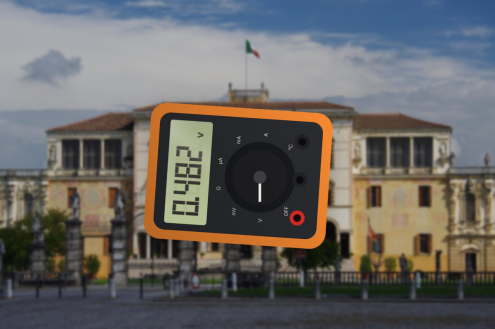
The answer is 0.482 V
